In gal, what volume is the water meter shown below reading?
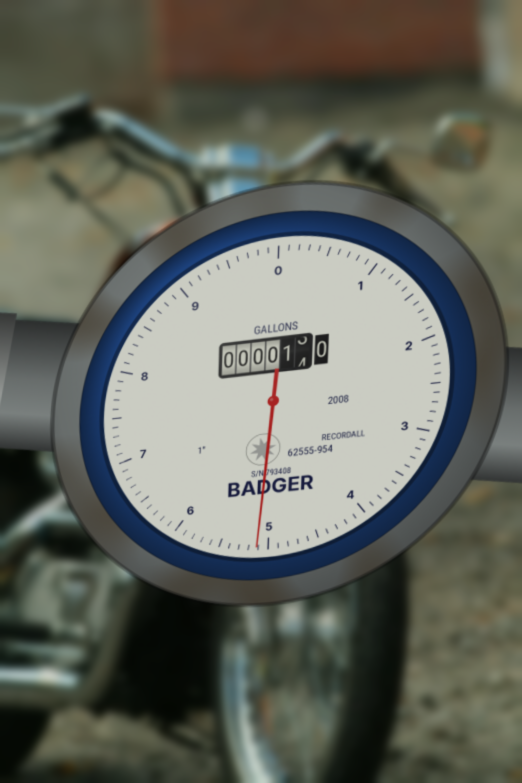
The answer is 135.1 gal
